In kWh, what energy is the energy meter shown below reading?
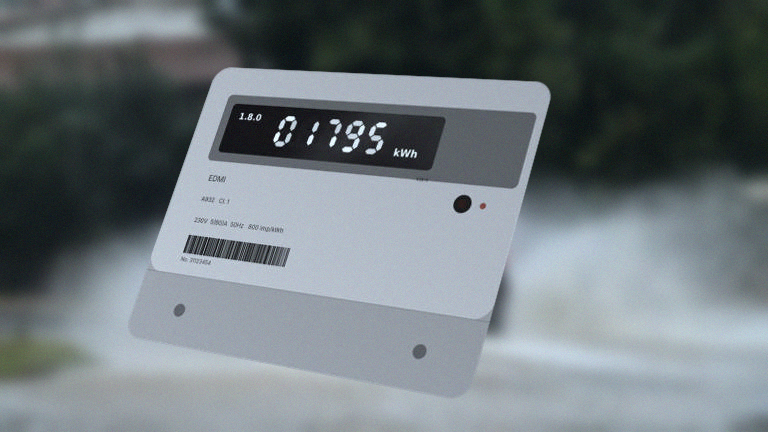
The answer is 1795 kWh
